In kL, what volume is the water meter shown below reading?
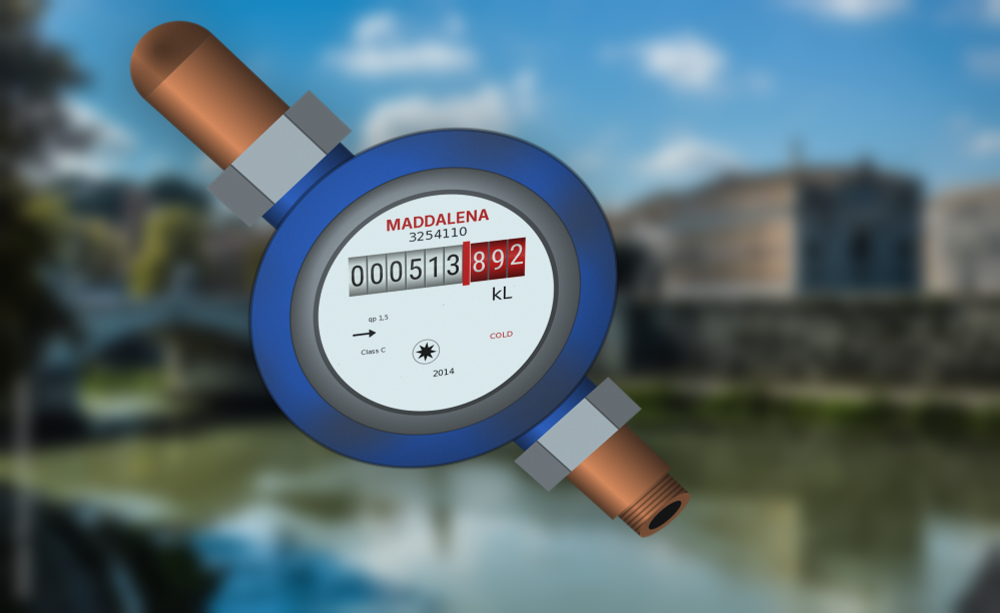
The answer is 513.892 kL
